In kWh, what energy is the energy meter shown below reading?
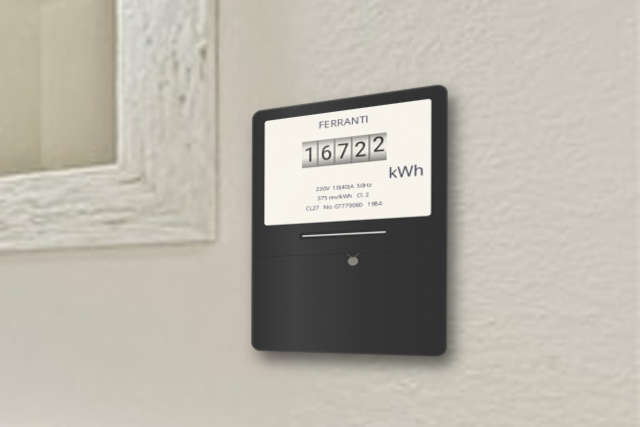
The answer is 16722 kWh
